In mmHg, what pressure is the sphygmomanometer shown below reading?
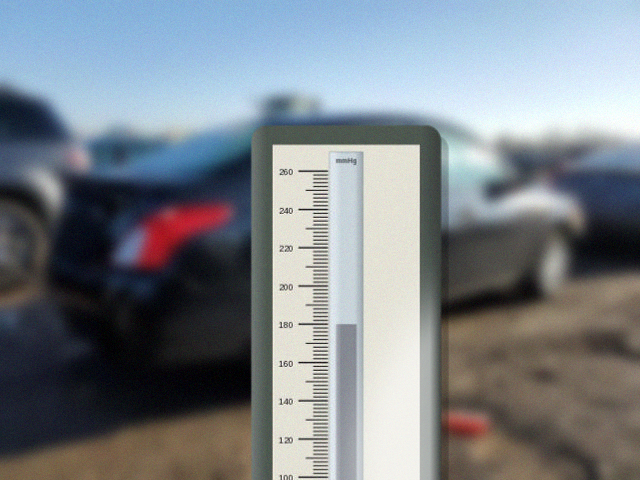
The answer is 180 mmHg
